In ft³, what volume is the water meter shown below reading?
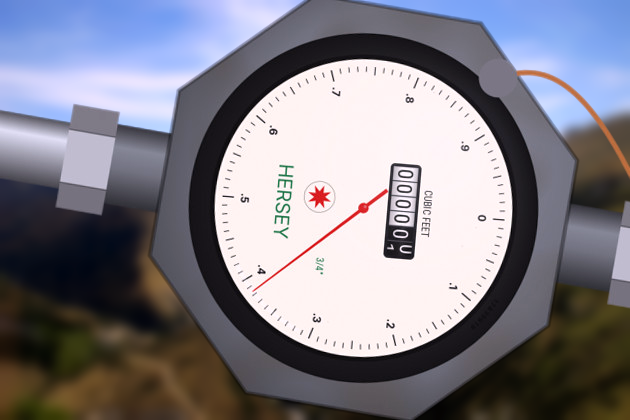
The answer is 0.38 ft³
